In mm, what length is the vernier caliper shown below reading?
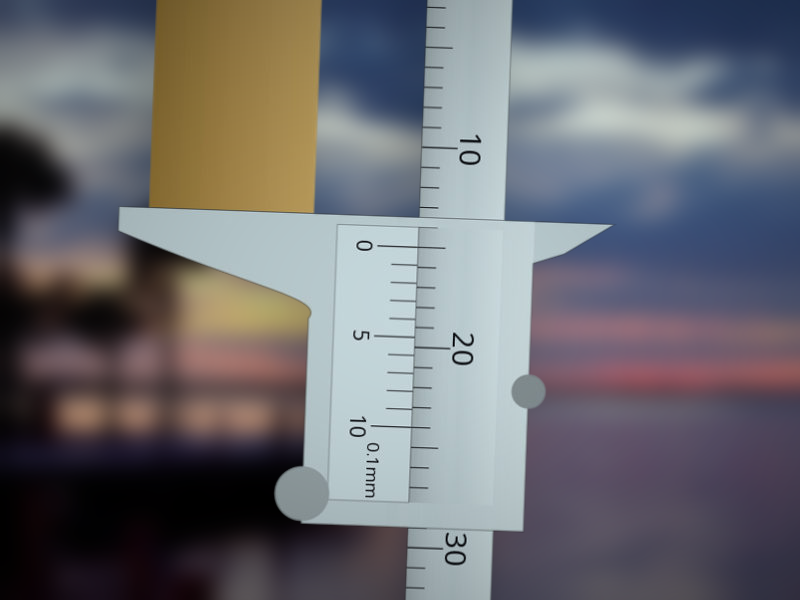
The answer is 15.0 mm
